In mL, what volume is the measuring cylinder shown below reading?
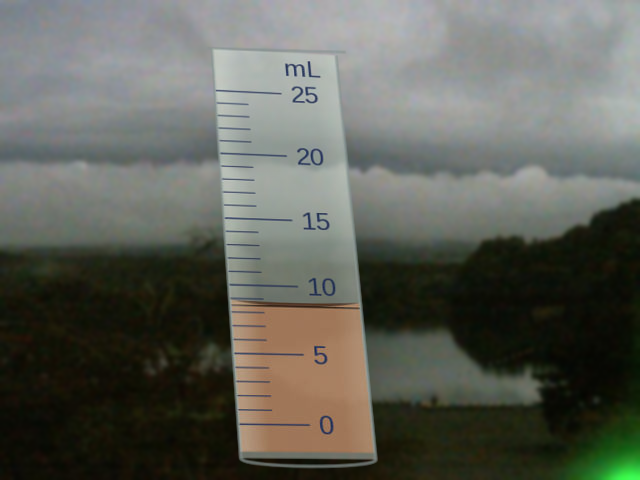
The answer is 8.5 mL
